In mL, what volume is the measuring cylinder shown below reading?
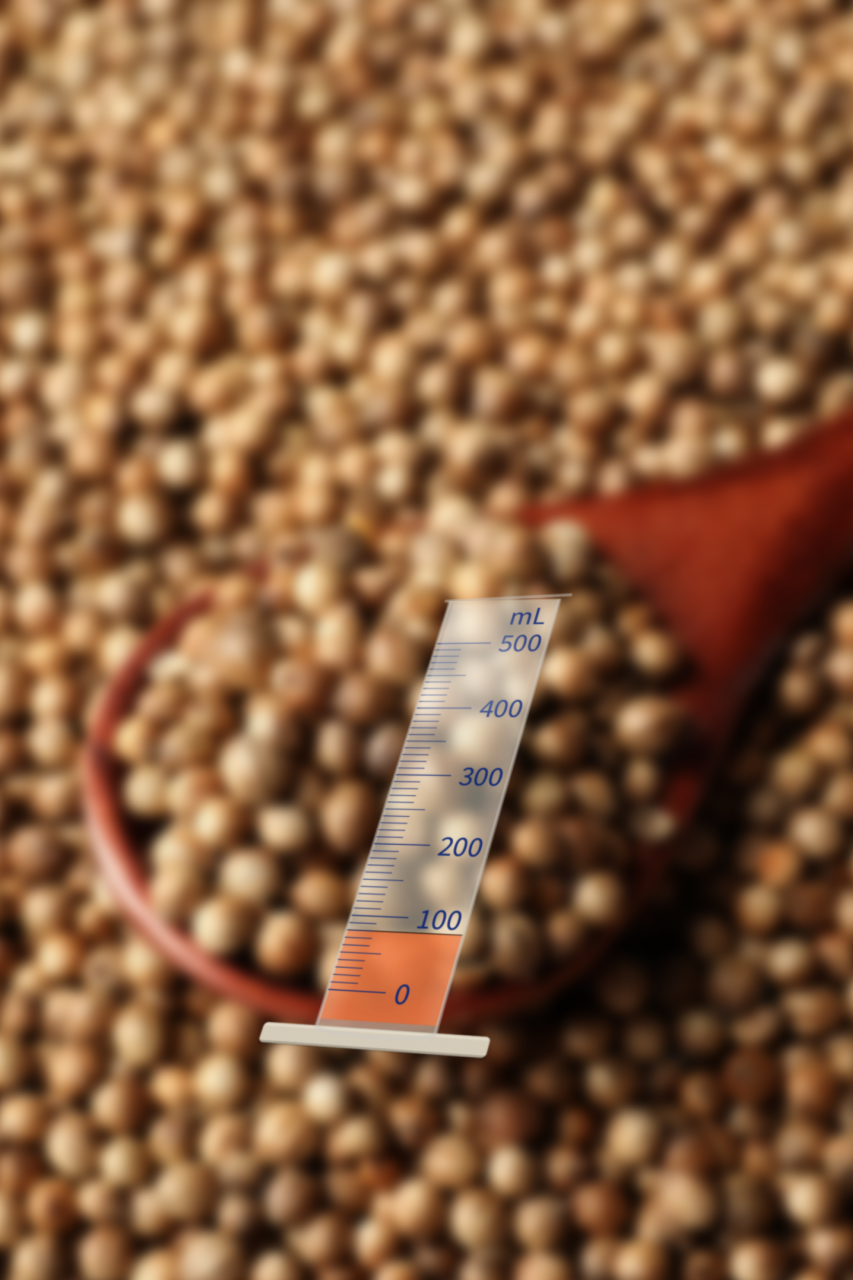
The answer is 80 mL
